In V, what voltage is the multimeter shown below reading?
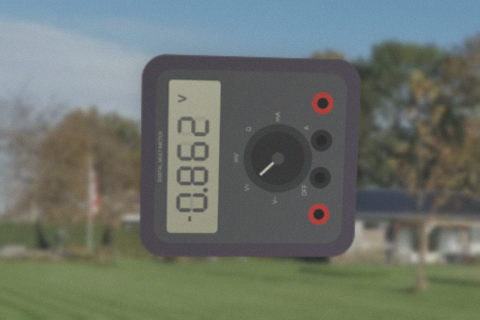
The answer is -0.862 V
